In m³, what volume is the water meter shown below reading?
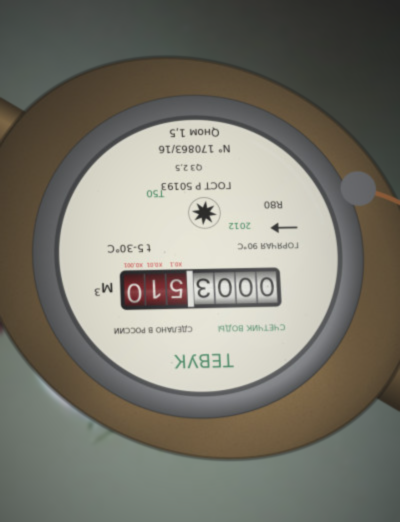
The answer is 3.510 m³
